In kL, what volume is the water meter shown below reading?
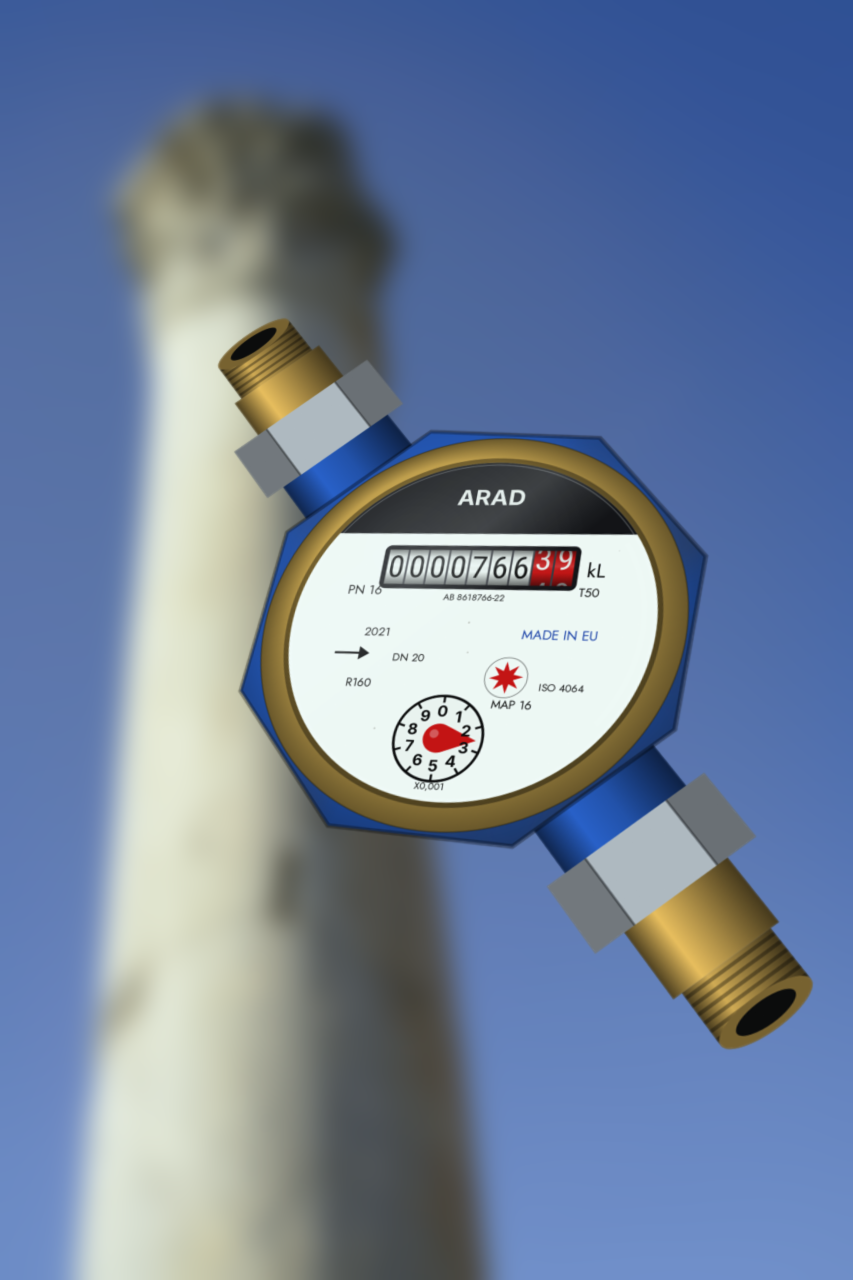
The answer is 766.392 kL
